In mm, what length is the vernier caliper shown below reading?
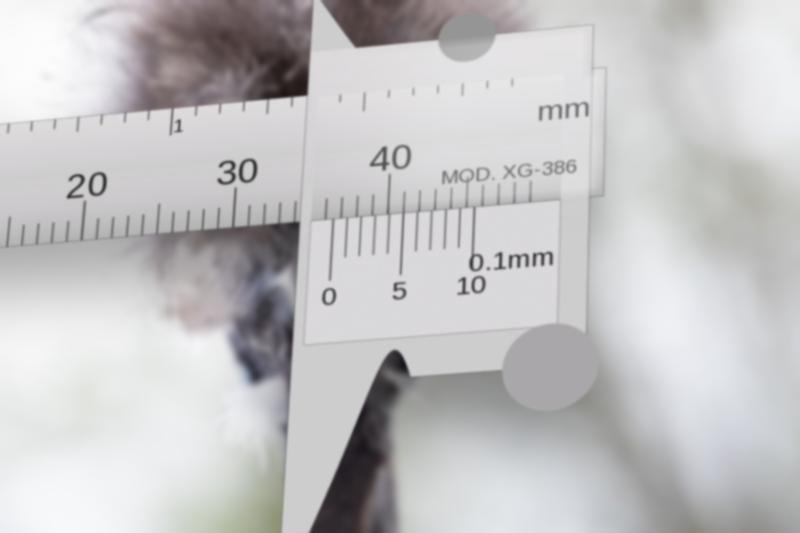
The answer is 36.5 mm
